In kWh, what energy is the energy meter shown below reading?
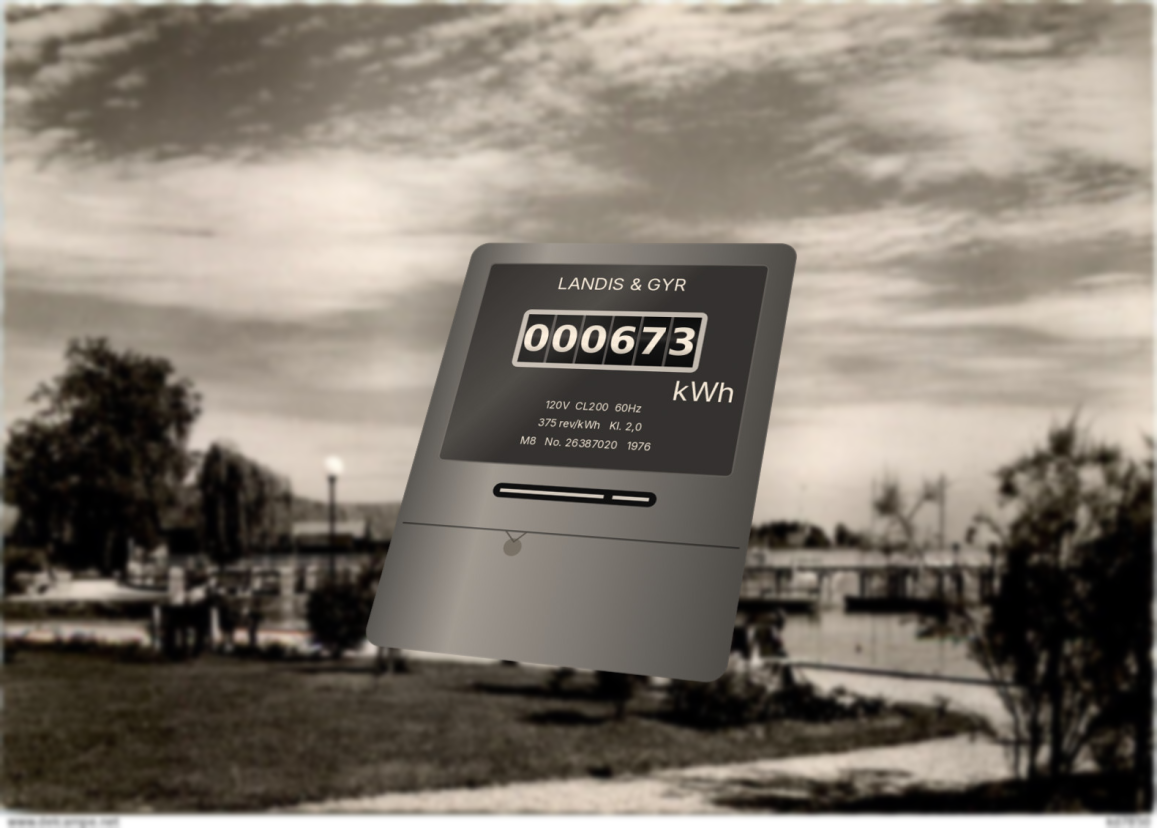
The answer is 673 kWh
